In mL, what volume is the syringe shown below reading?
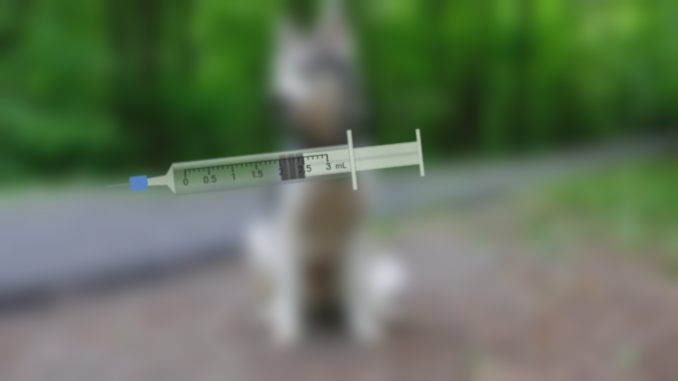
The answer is 2 mL
